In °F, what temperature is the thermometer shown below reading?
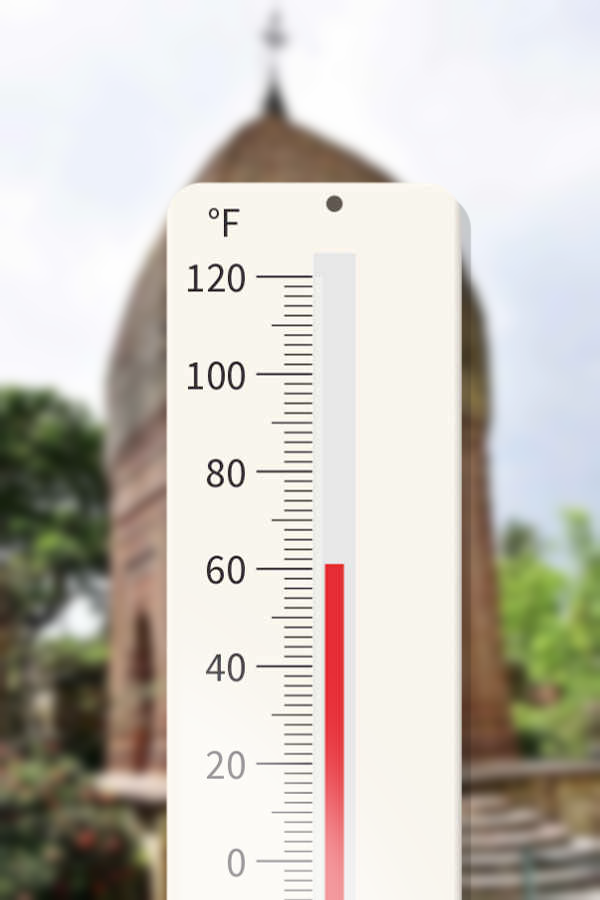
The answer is 61 °F
